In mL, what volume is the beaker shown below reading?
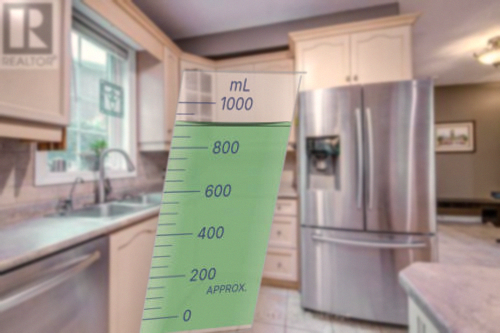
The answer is 900 mL
